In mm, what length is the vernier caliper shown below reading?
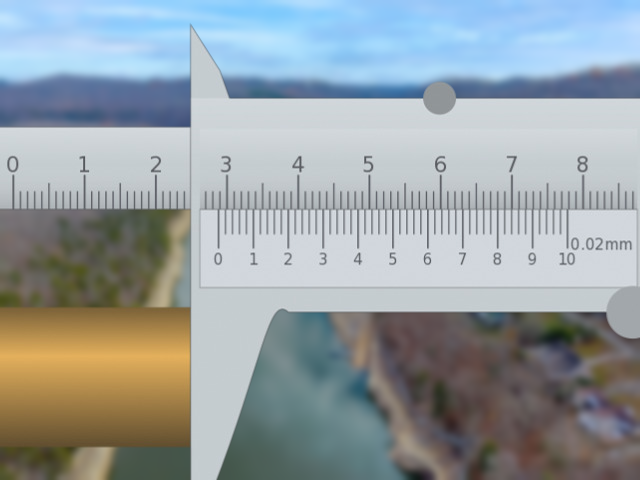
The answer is 28.8 mm
